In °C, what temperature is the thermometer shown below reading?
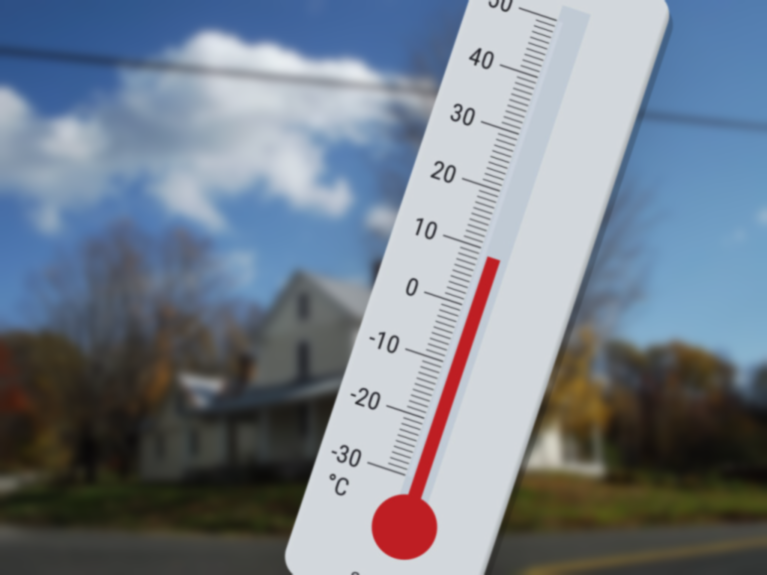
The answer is 9 °C
